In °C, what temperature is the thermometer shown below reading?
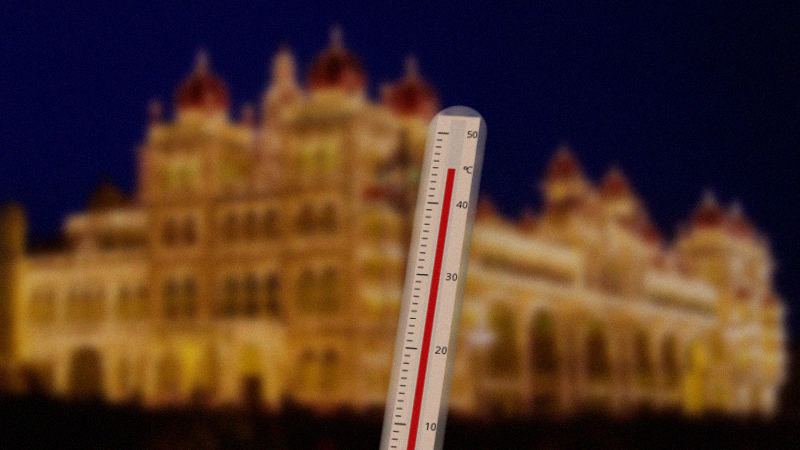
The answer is 45 °C
